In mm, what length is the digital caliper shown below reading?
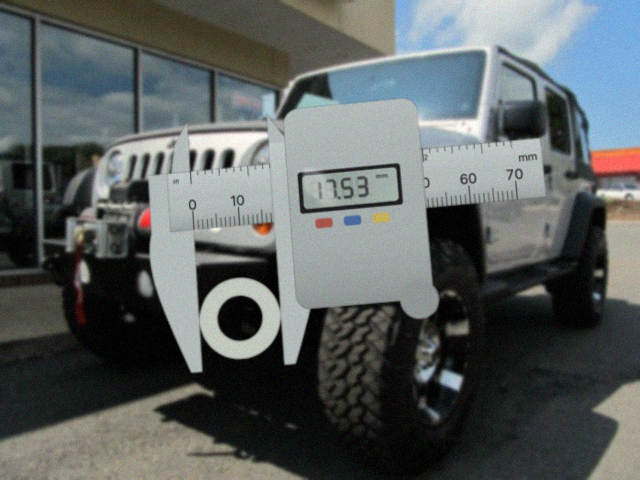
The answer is 17.53 mm
